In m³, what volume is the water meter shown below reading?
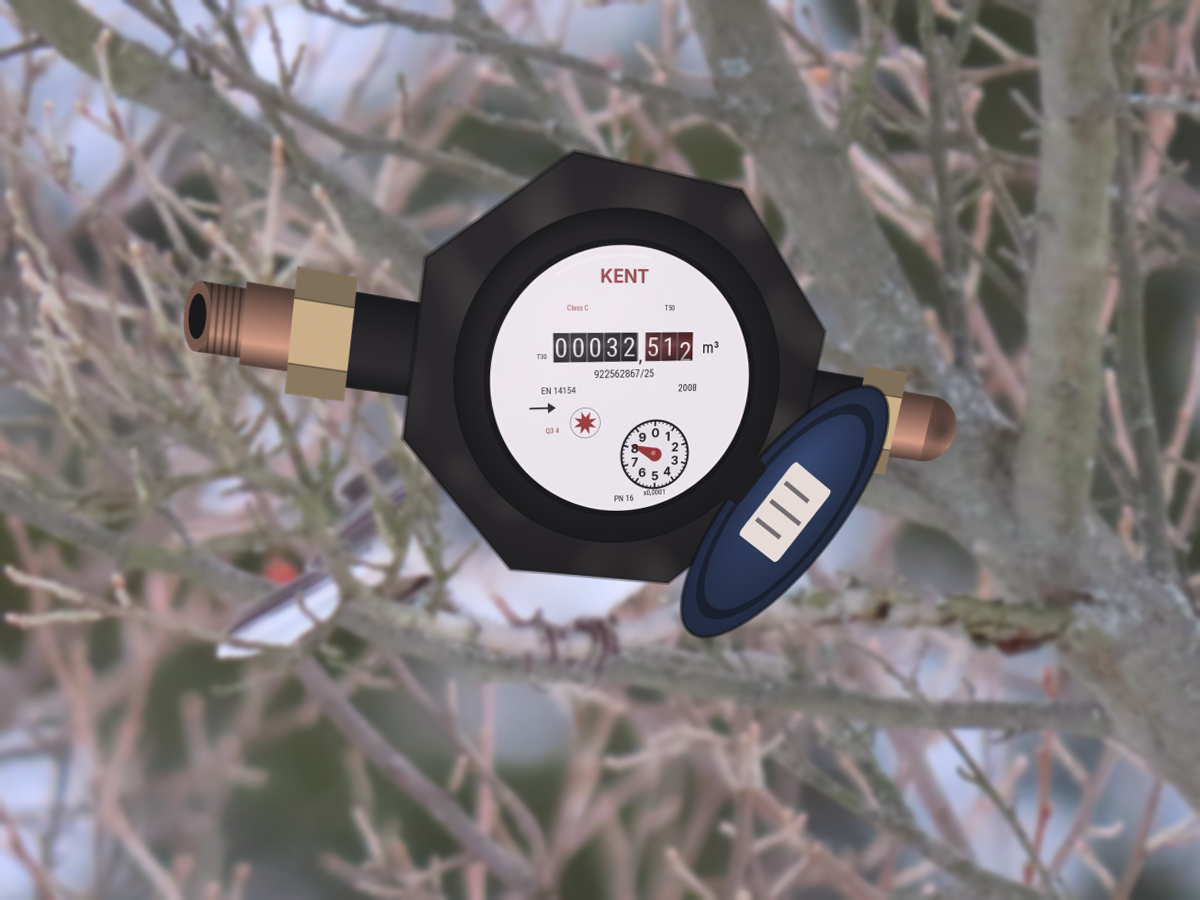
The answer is 32.5118 m³
